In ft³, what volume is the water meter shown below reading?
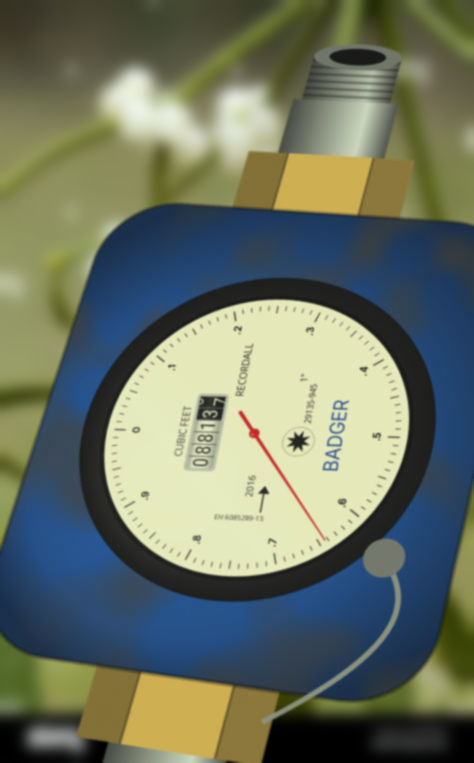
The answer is 88136.64 ft³
